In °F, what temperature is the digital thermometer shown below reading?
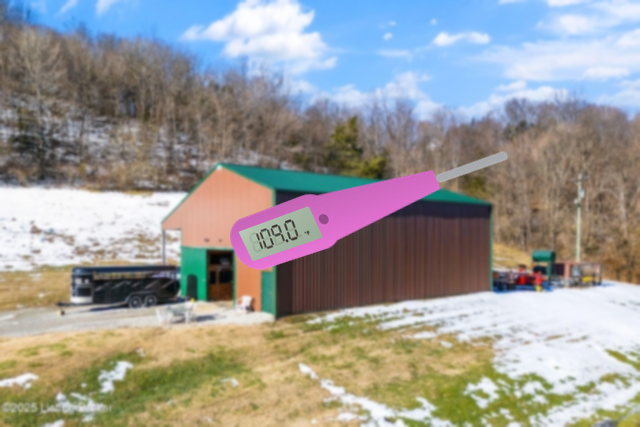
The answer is 109.0 °F
